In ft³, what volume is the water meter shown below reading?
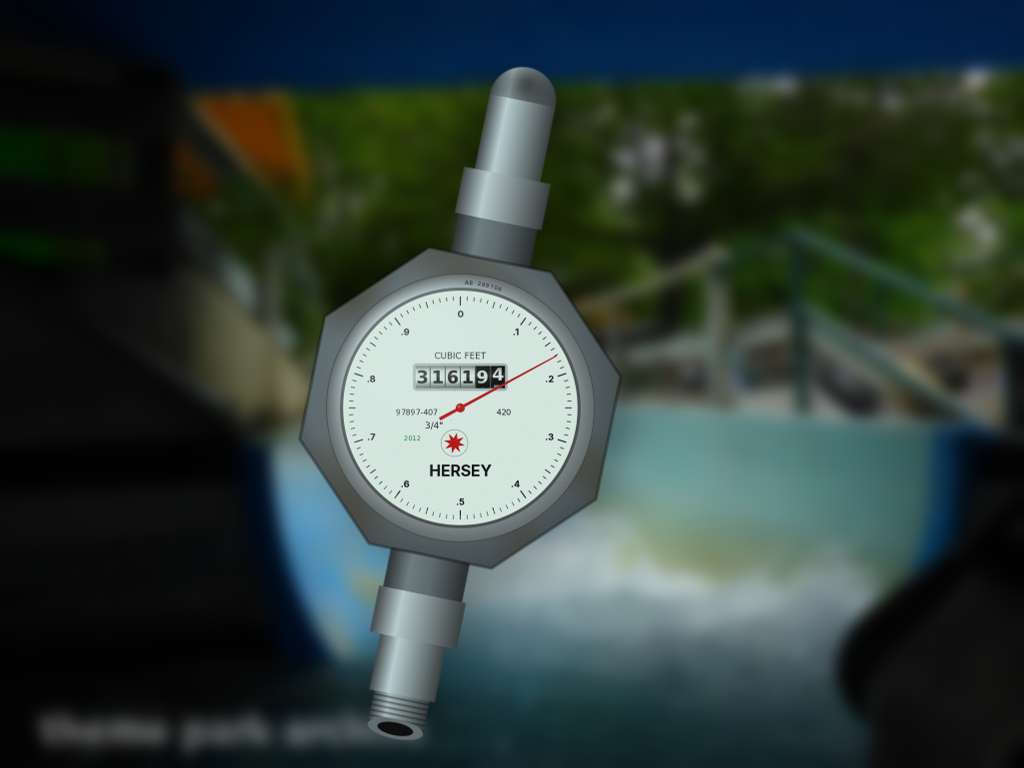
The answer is 316194.17 ft³
